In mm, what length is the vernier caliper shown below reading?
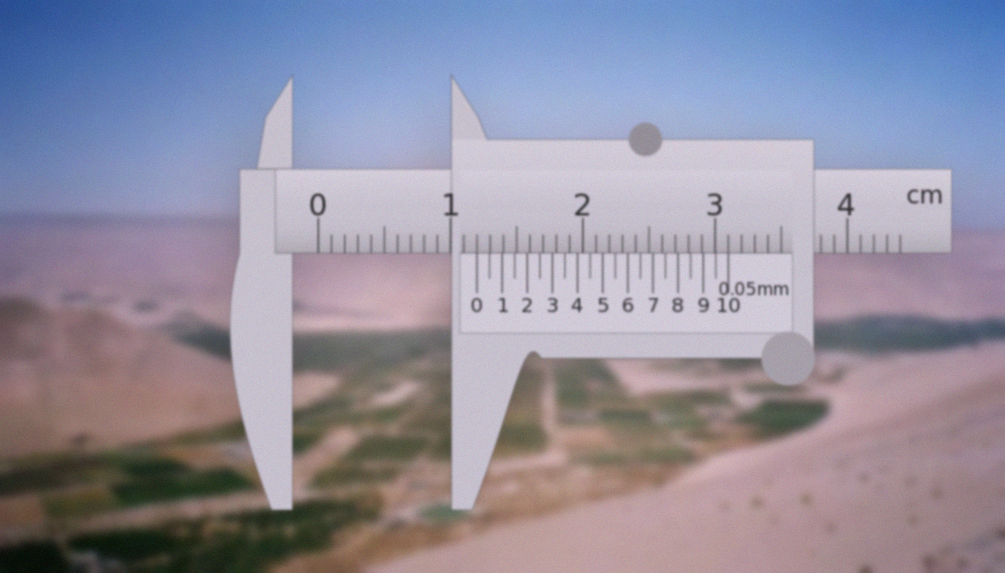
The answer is 12.0 mm
